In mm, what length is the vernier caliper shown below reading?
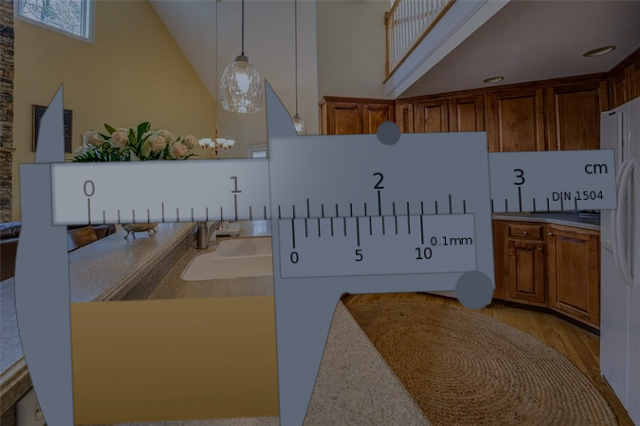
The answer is 13.9 mm
